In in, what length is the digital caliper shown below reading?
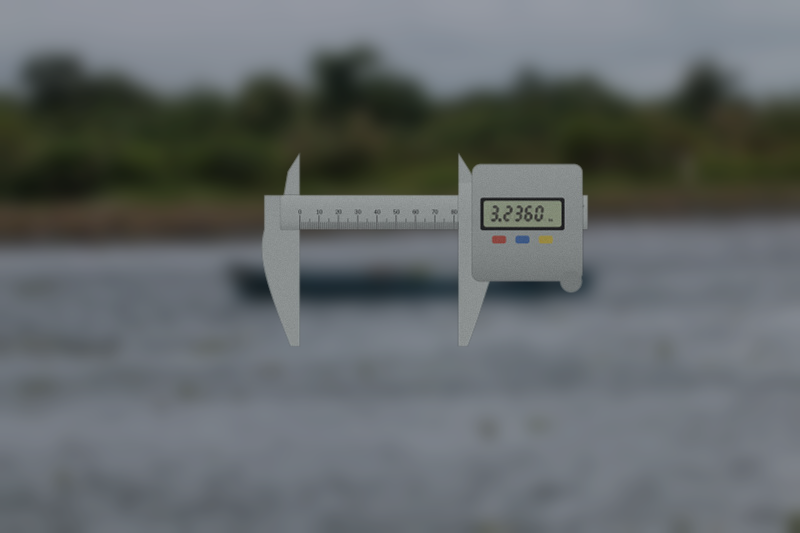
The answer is 3.2360 in
